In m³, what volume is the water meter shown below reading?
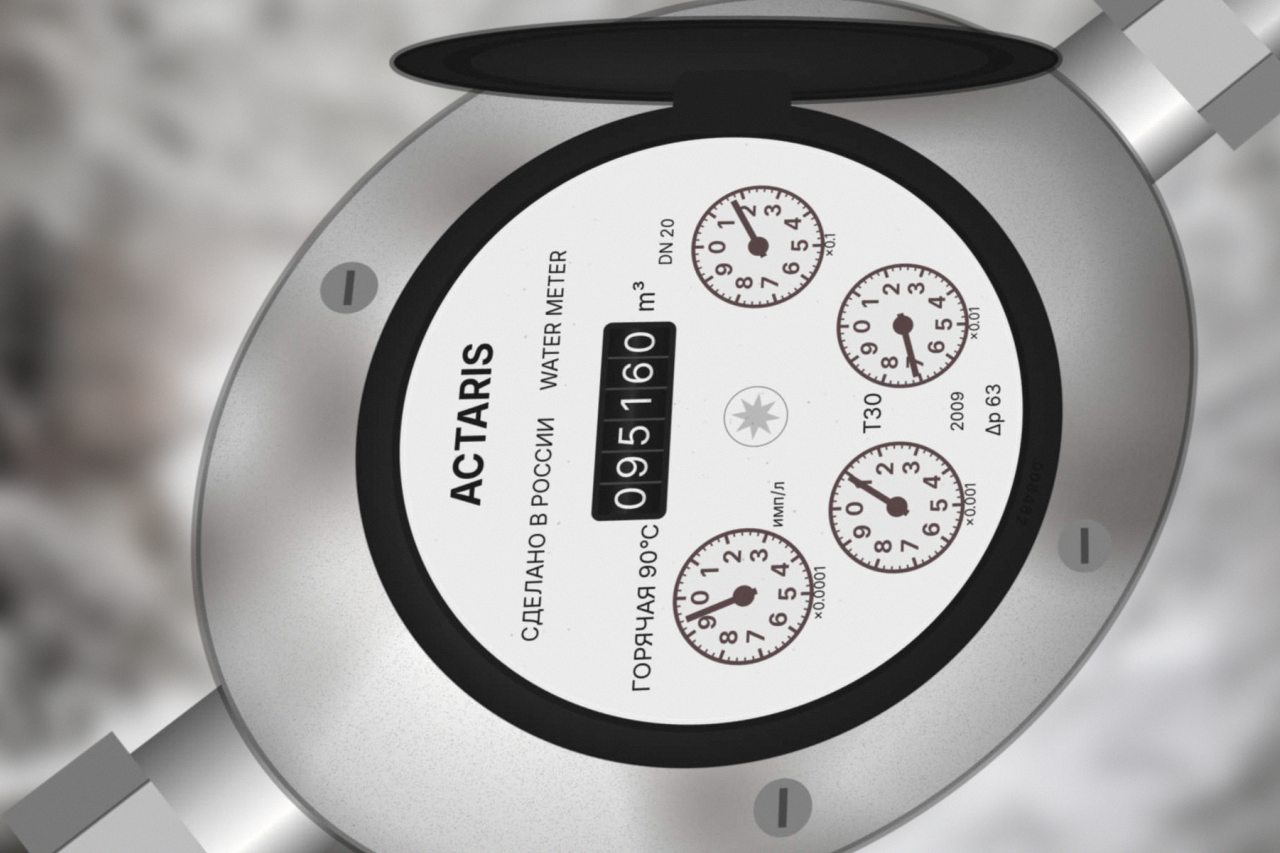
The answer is 95160.1709 m³
